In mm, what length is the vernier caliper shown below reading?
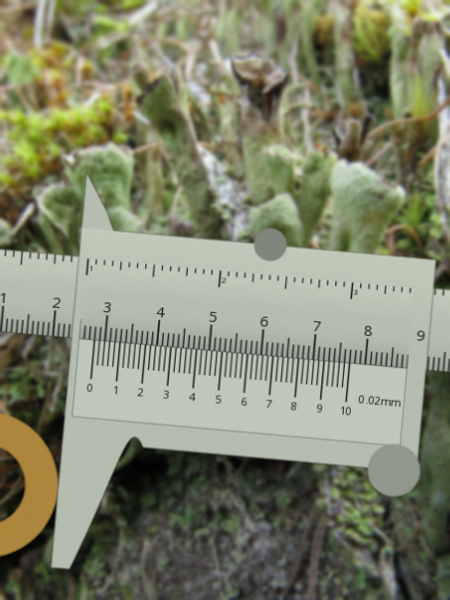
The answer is 28.0 mm
